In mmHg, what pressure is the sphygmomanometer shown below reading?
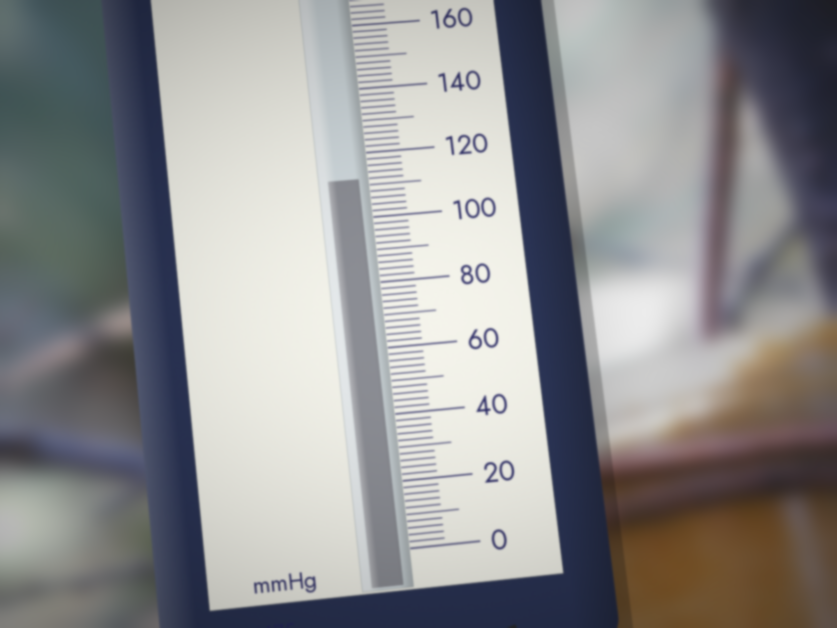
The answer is 112 mmHg
